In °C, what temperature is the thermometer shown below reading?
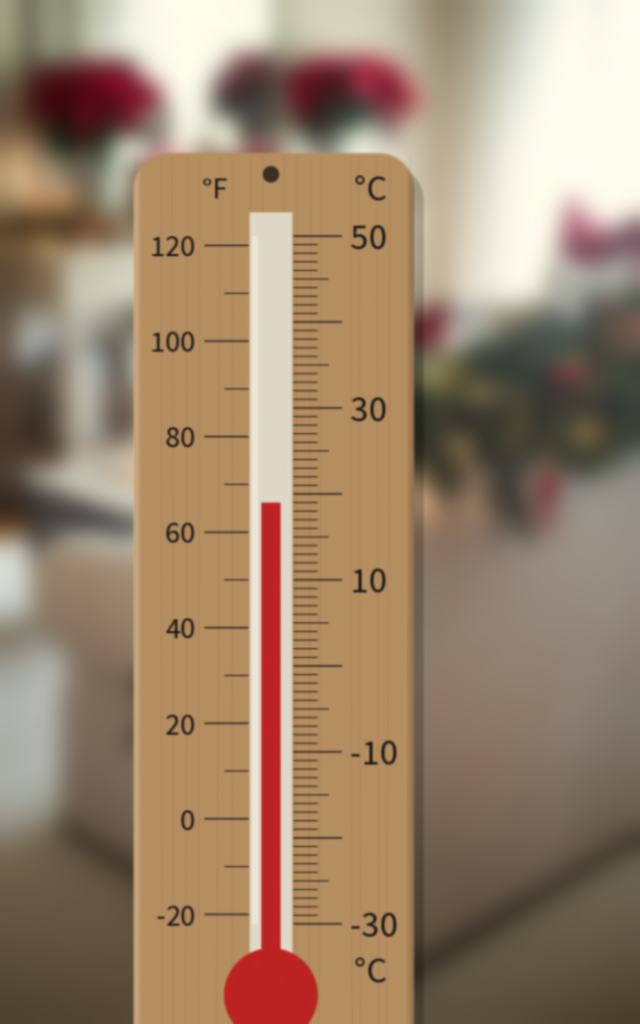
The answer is 19 °C
